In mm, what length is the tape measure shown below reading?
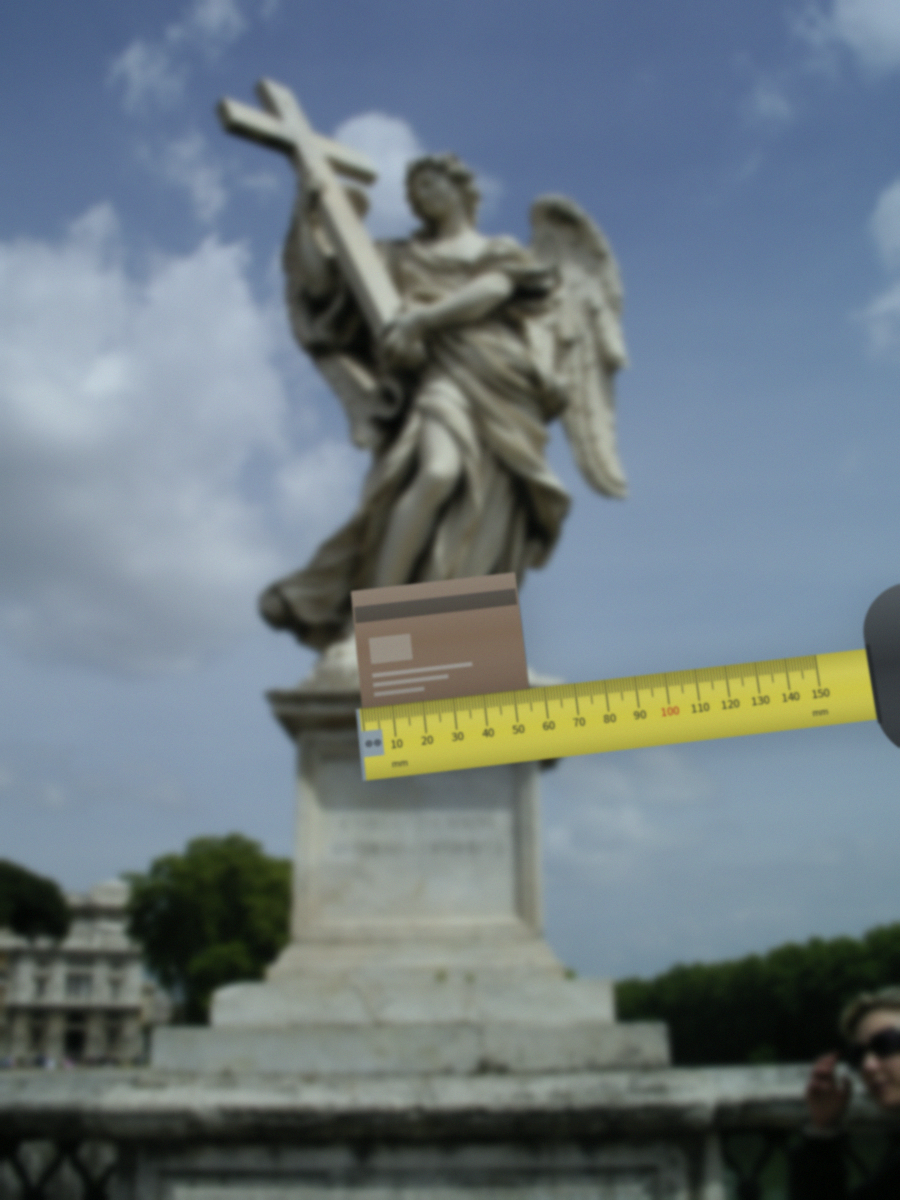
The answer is 55 mm
